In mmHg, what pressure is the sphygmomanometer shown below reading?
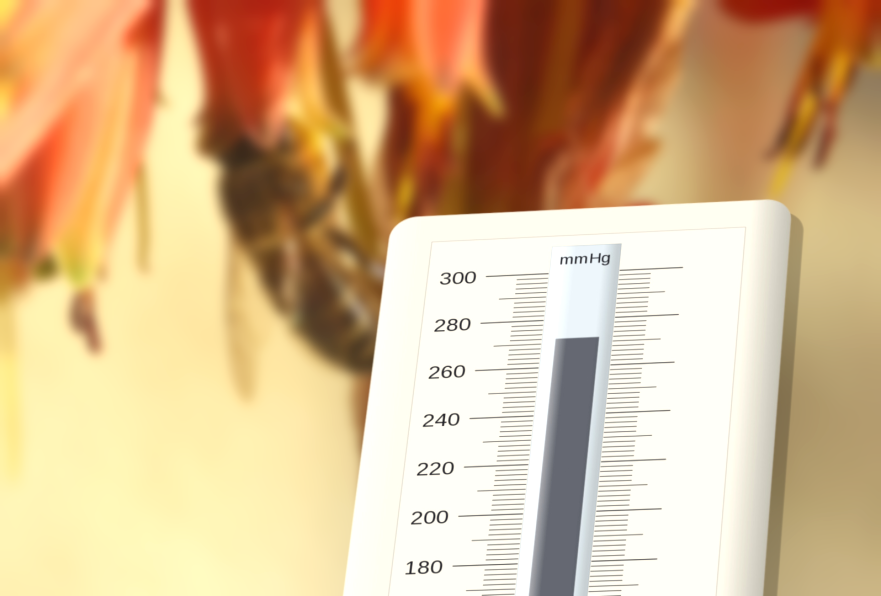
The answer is 272 mmHg
